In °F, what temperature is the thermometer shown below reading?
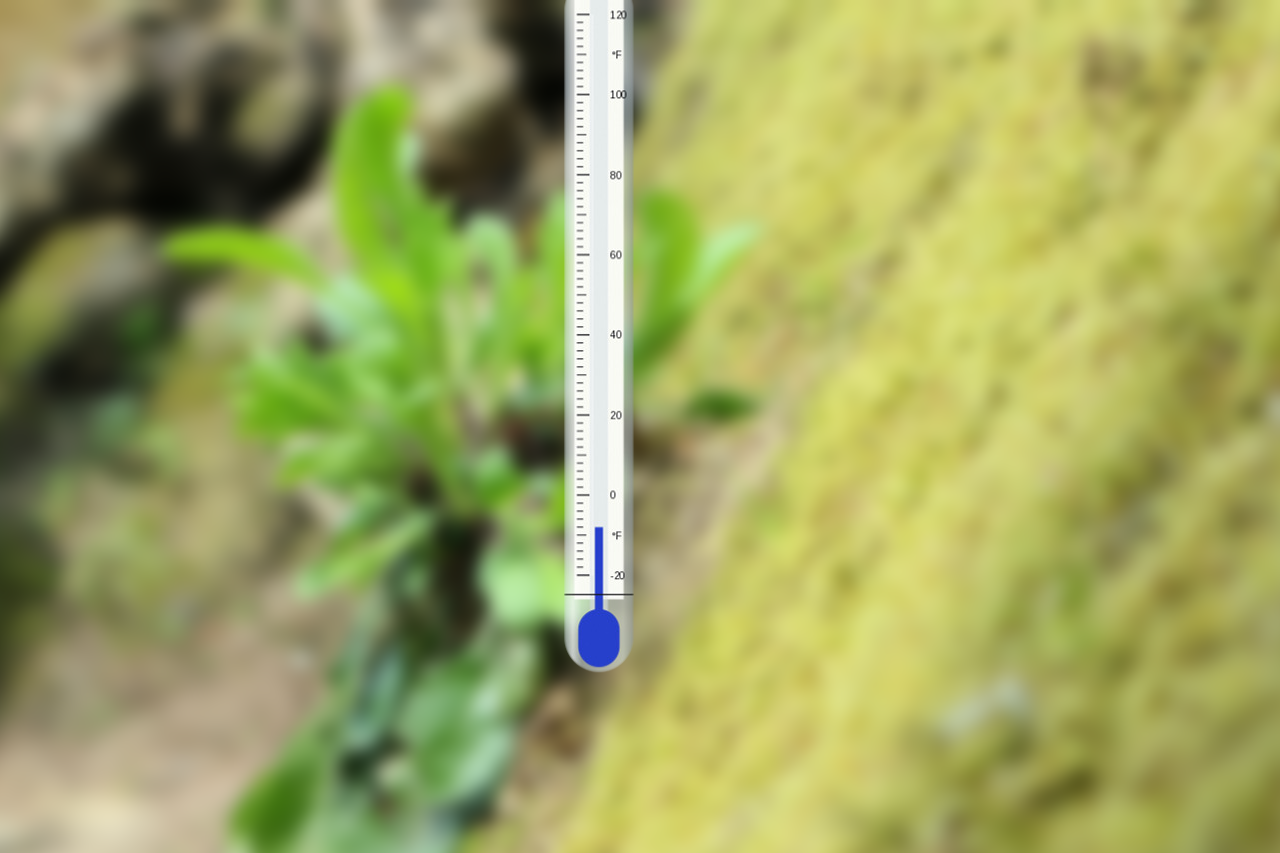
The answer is -8 °F
